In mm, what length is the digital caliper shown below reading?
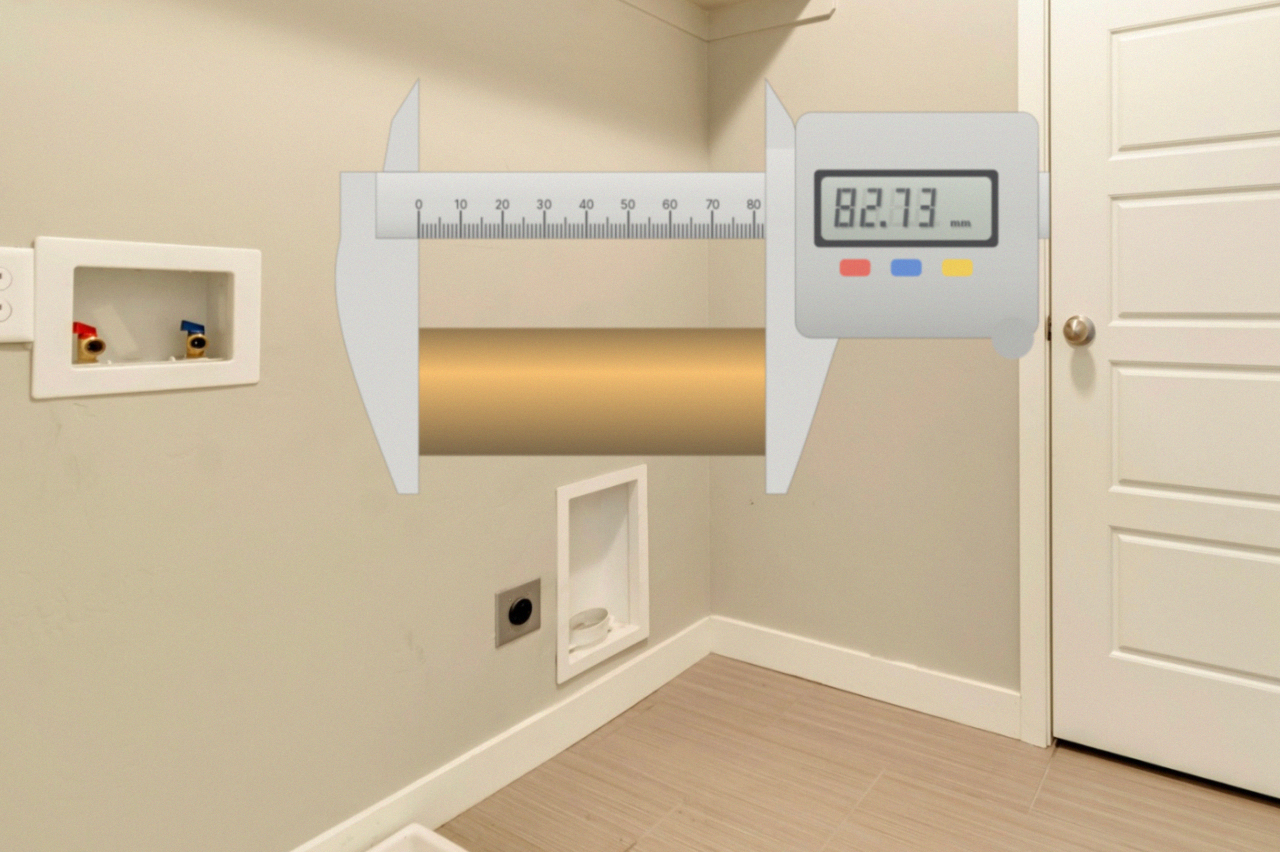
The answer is 82.73 mm
